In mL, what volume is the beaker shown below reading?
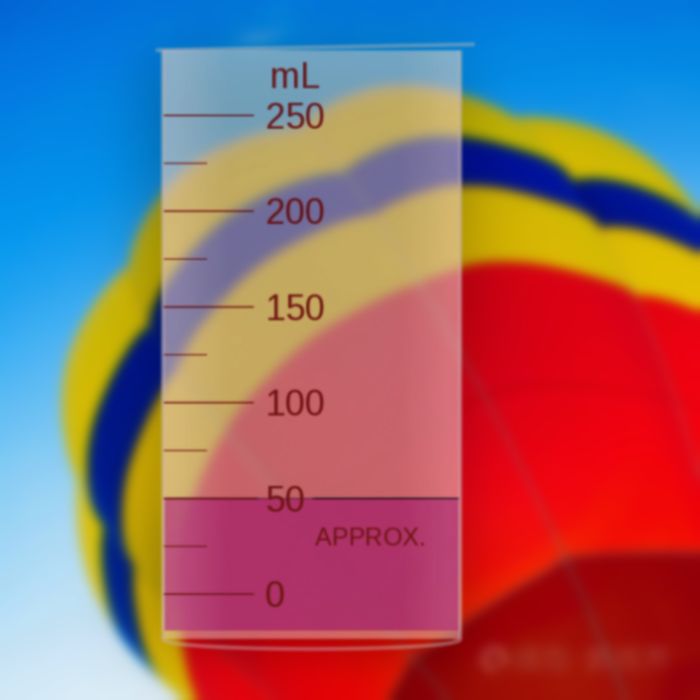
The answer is 50 mL
